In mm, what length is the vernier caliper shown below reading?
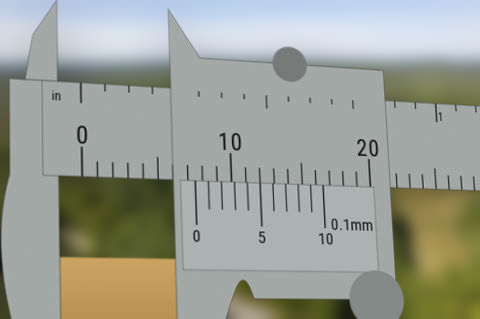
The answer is 7.5 mm
